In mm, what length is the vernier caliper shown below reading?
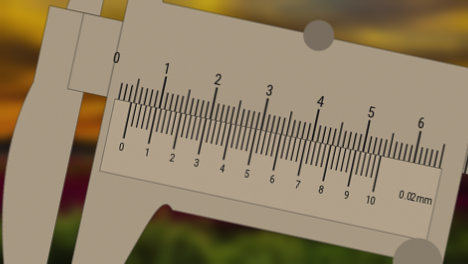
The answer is 4.5 mm
